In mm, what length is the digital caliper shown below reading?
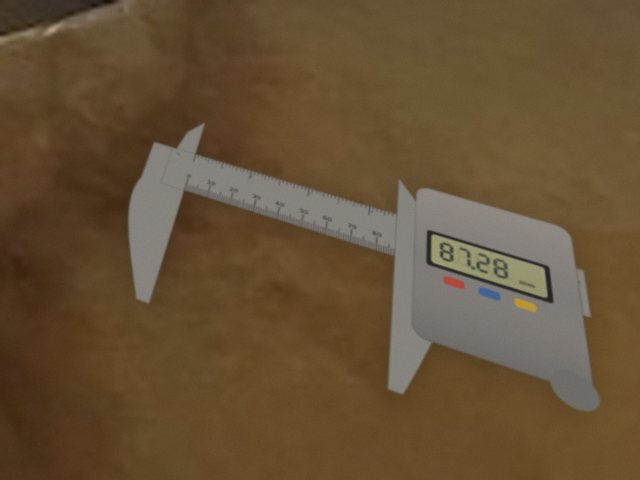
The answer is 87.28 mm
